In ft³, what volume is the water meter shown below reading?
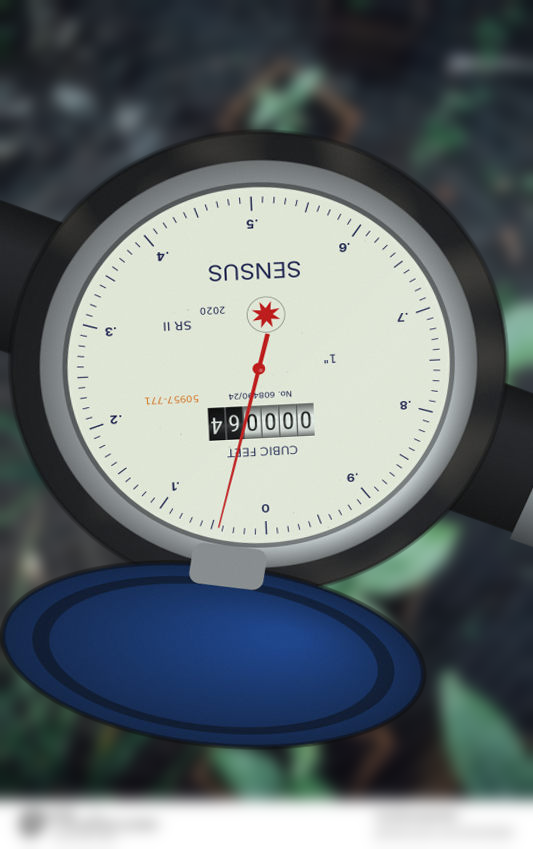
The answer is 64.04 ft³
